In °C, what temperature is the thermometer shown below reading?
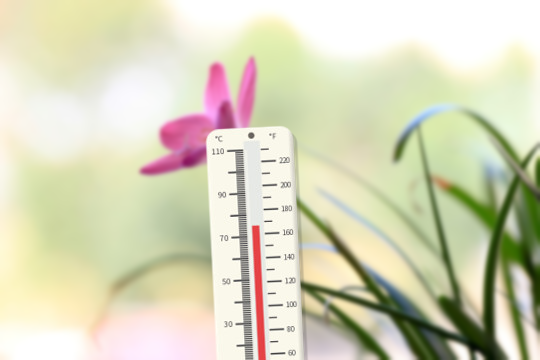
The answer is 75 °C
